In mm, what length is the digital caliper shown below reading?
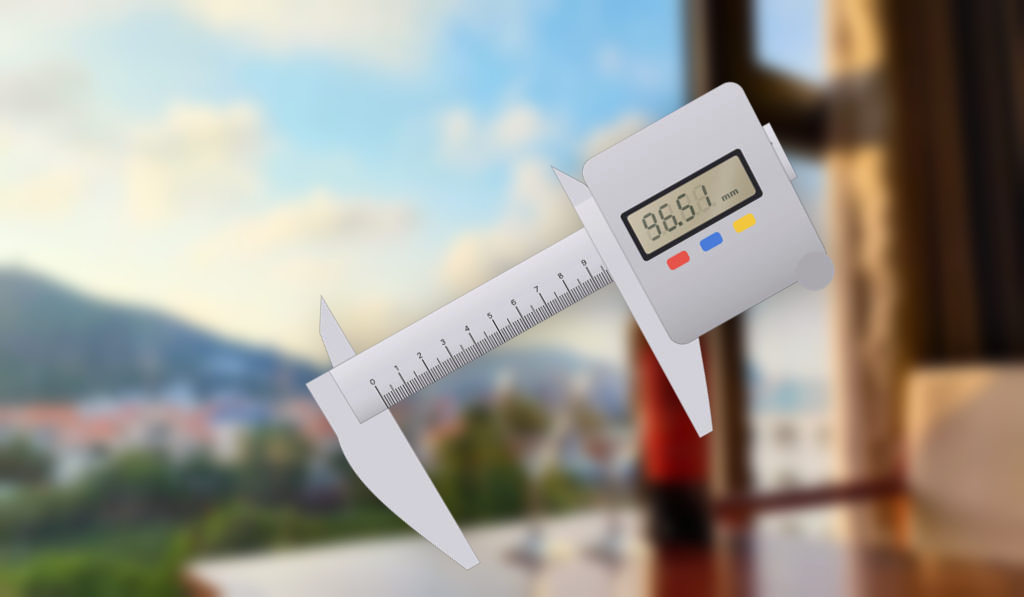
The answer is 96.51 mm
